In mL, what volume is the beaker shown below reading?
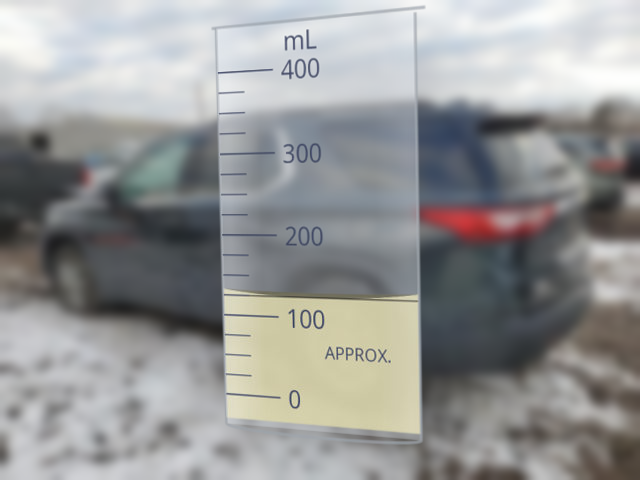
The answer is 125 mL
